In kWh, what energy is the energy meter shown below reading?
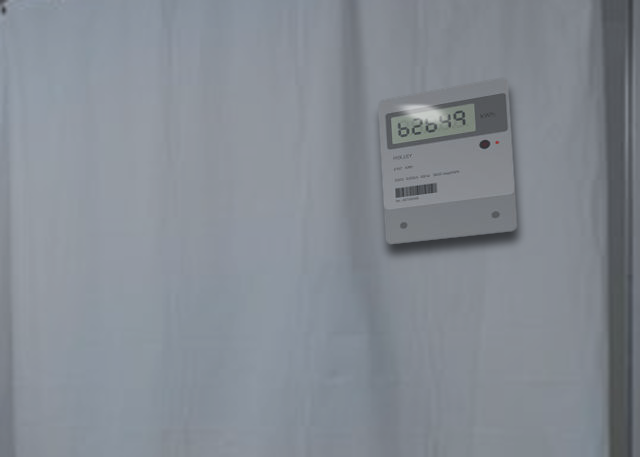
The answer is 62649 kWh
